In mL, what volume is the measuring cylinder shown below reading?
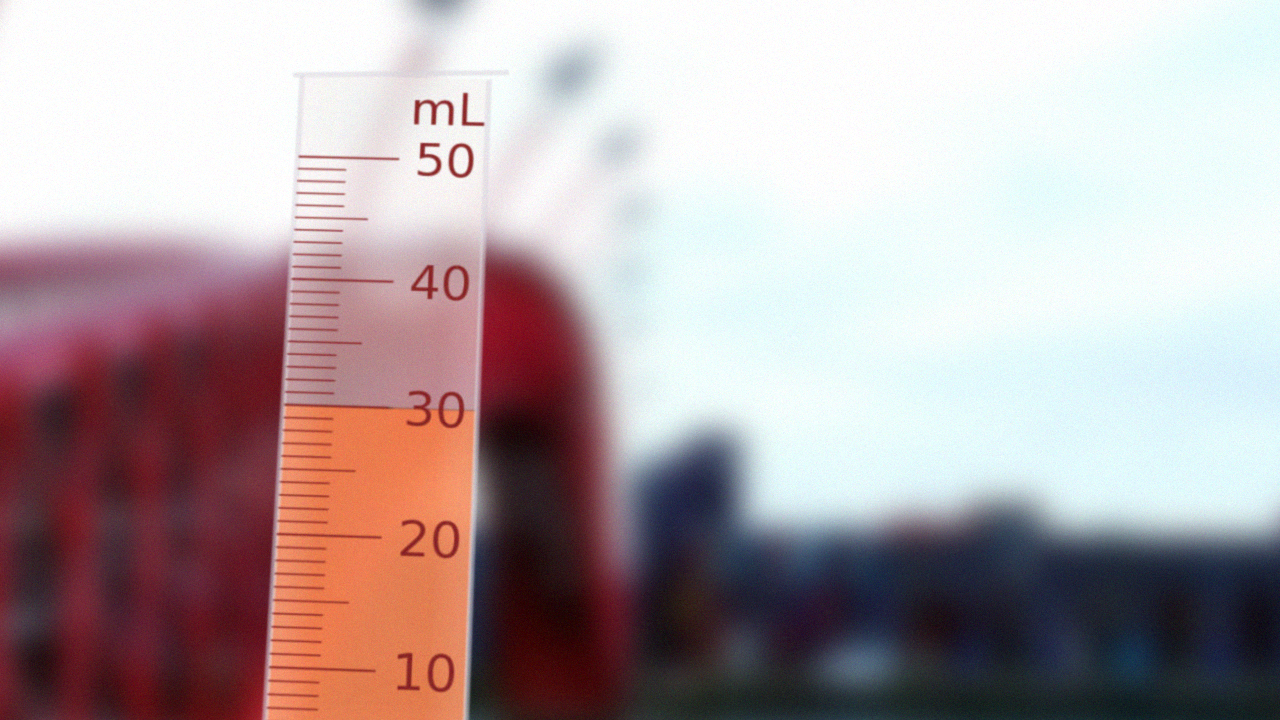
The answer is 30 mL
